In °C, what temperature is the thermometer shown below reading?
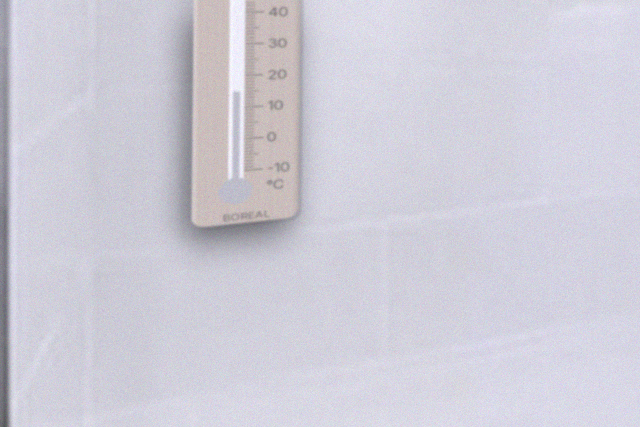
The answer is 15 °C
